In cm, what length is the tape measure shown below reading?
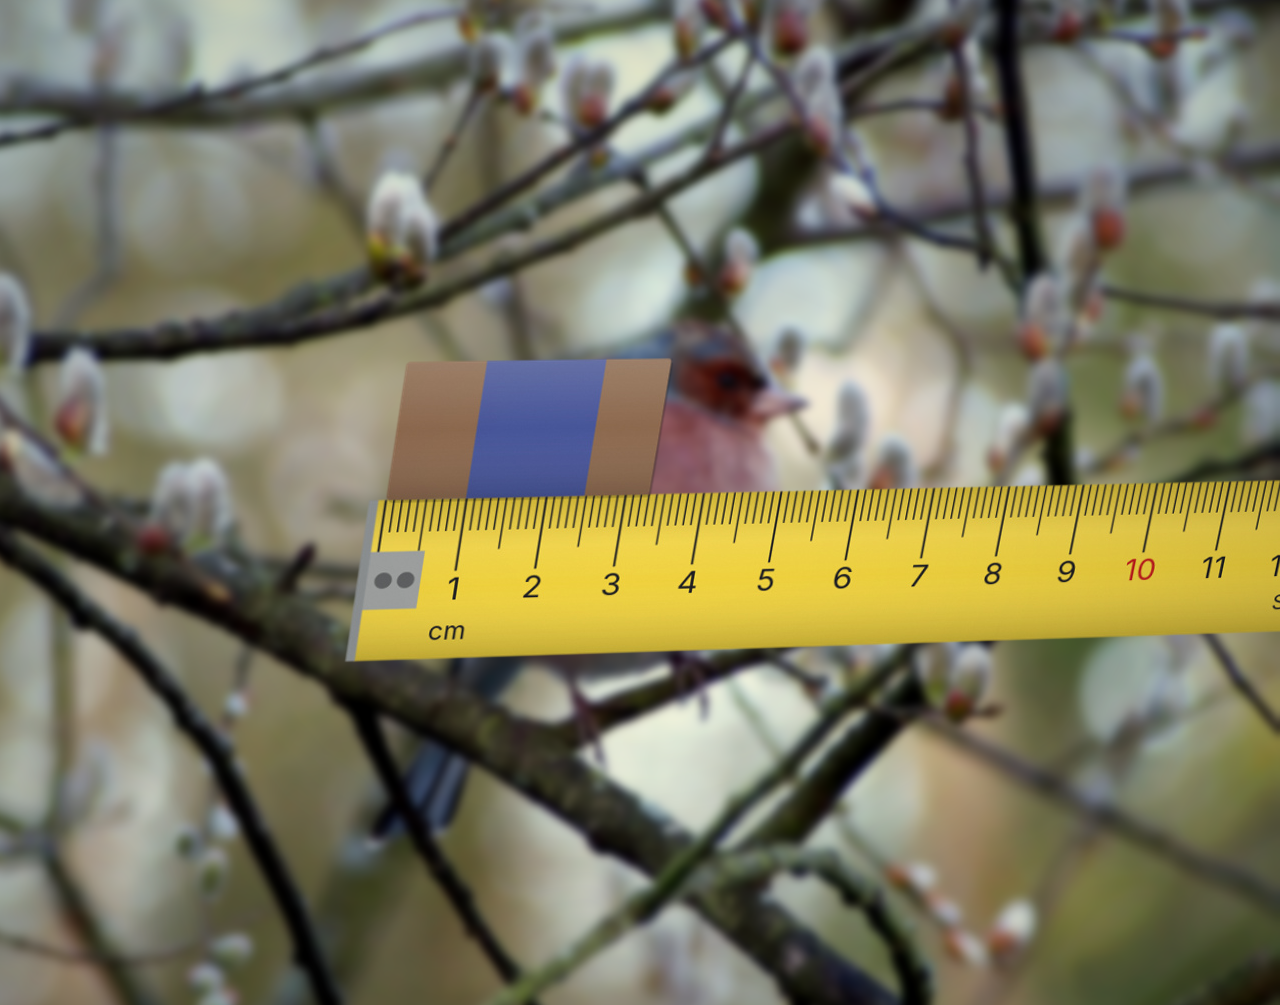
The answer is 3.3 cm
